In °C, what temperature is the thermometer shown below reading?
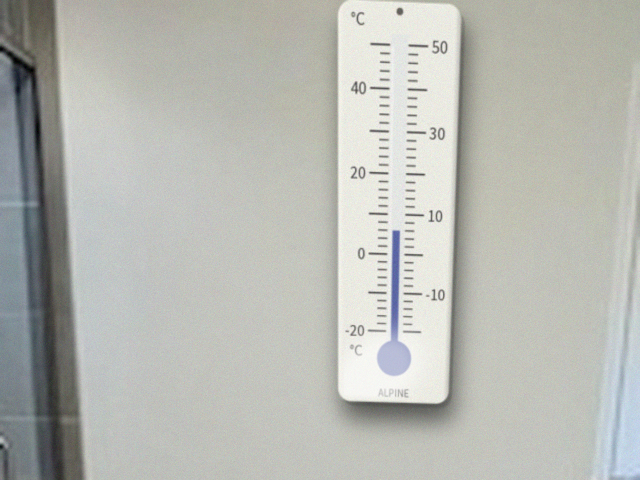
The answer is 6 °C
